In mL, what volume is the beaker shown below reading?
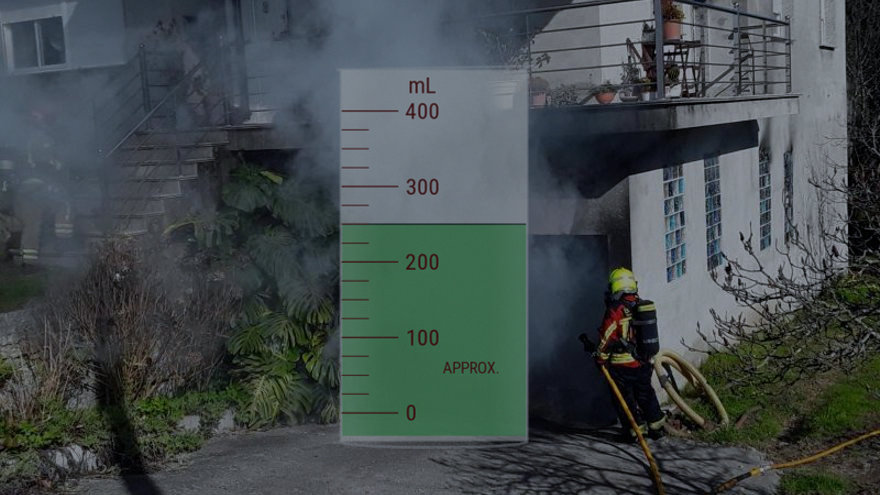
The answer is 250 mL
